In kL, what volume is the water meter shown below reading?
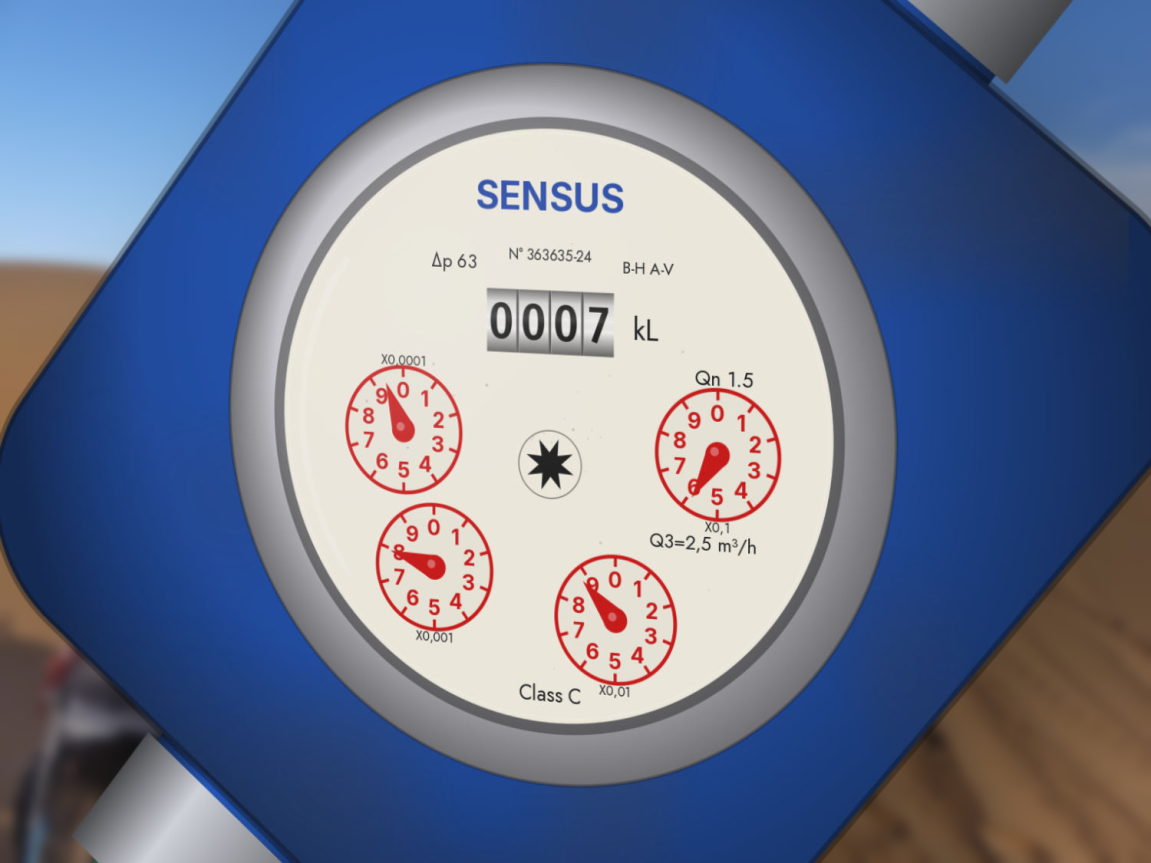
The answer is 7.5879 kL
